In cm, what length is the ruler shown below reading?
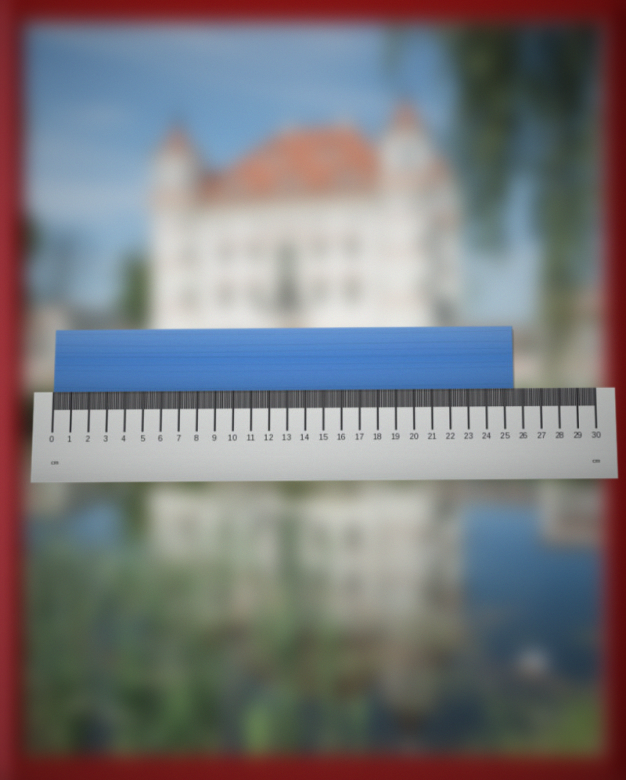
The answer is 25.5 cm
